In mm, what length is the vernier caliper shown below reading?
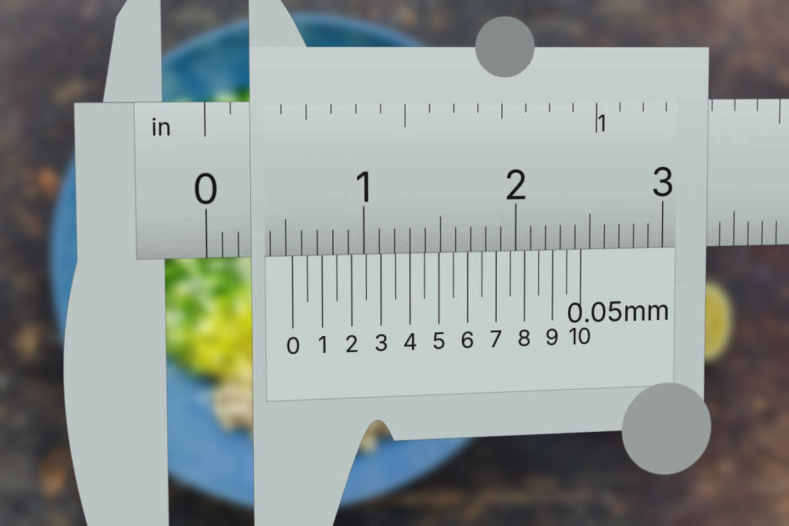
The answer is 5.4 mm
